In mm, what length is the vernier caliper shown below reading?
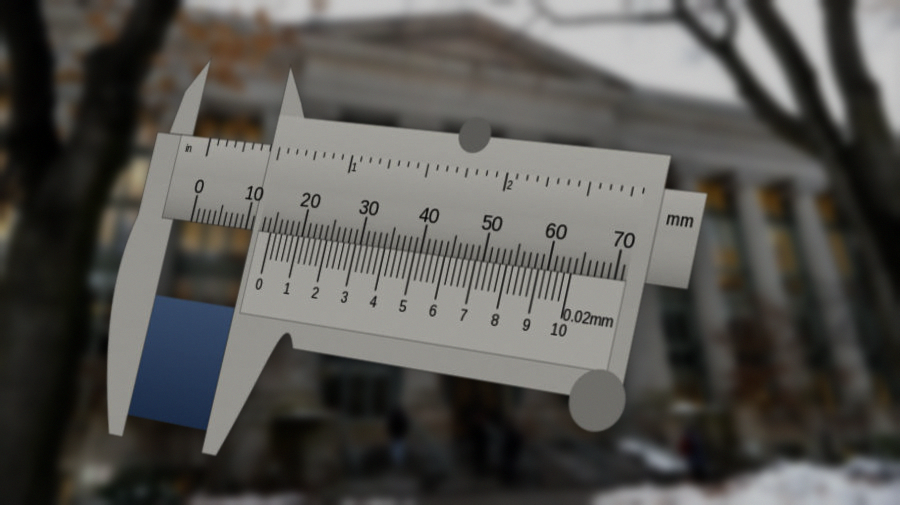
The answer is 14.5 mm
